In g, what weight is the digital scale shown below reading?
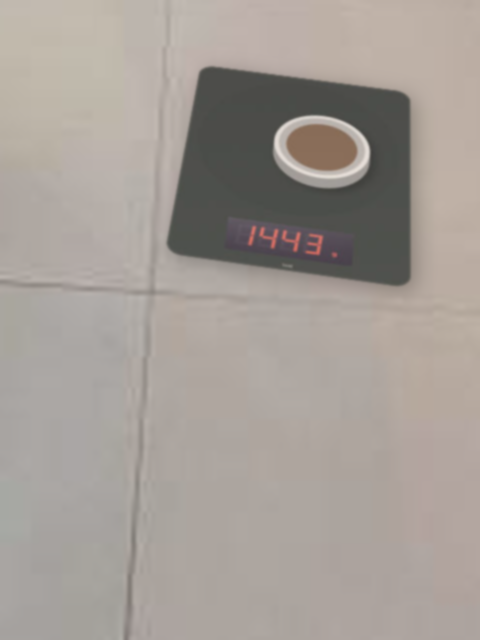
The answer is 1443 g
